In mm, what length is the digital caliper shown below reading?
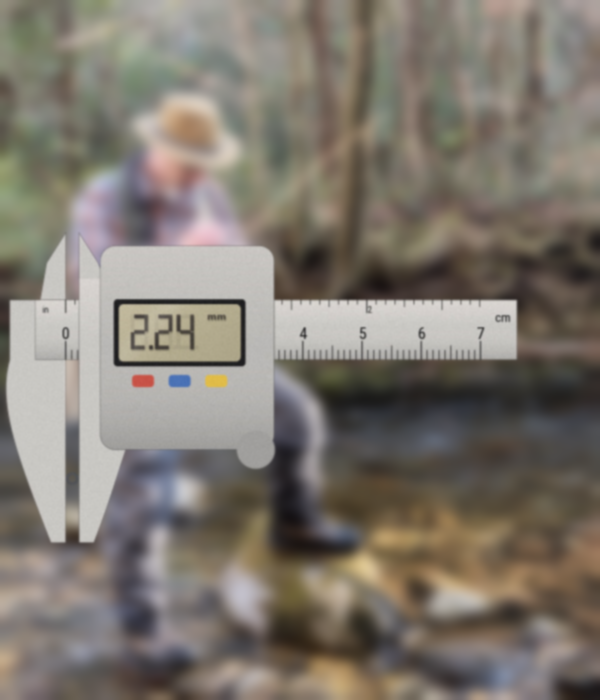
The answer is 2.24 mm
